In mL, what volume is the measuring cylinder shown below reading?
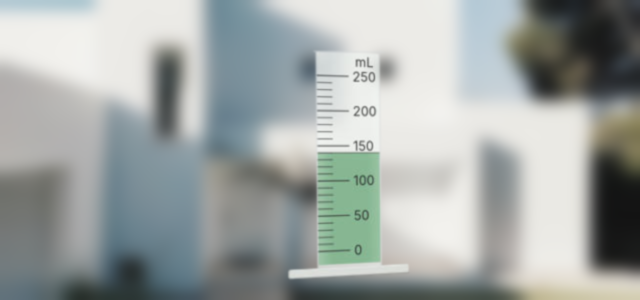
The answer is 140 mL
